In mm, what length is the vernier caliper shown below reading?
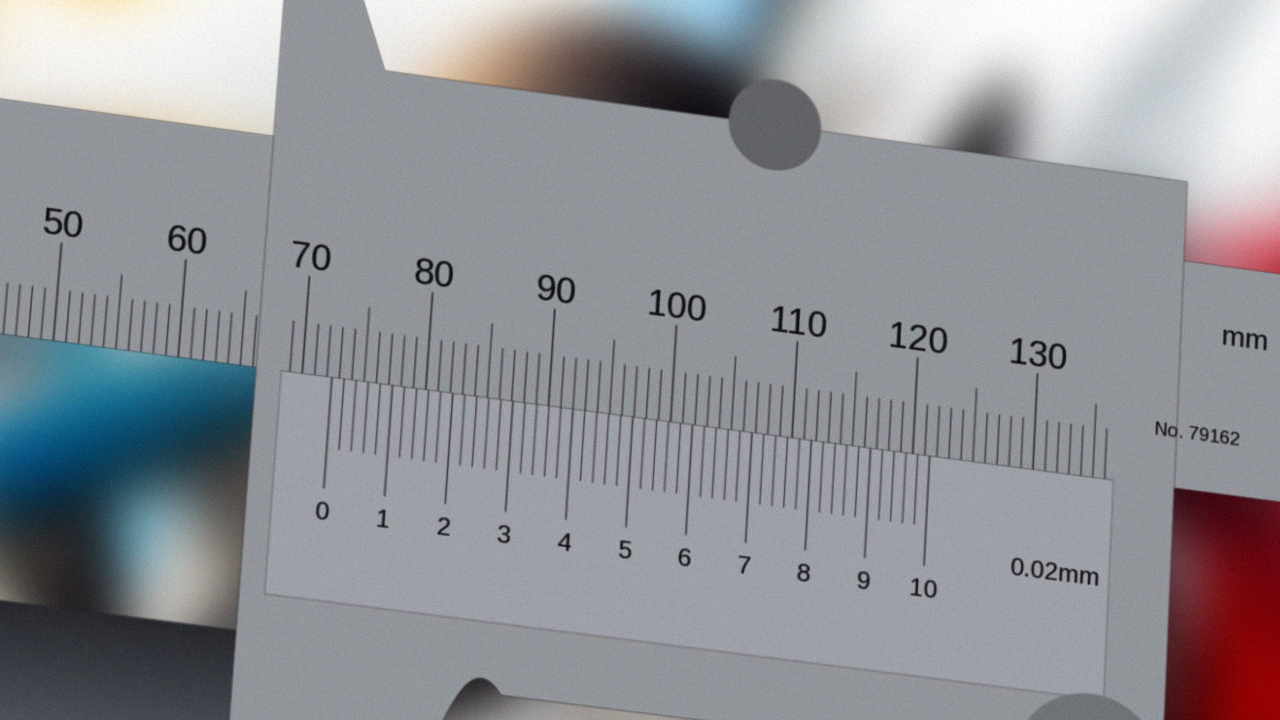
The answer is 72.4 mm
